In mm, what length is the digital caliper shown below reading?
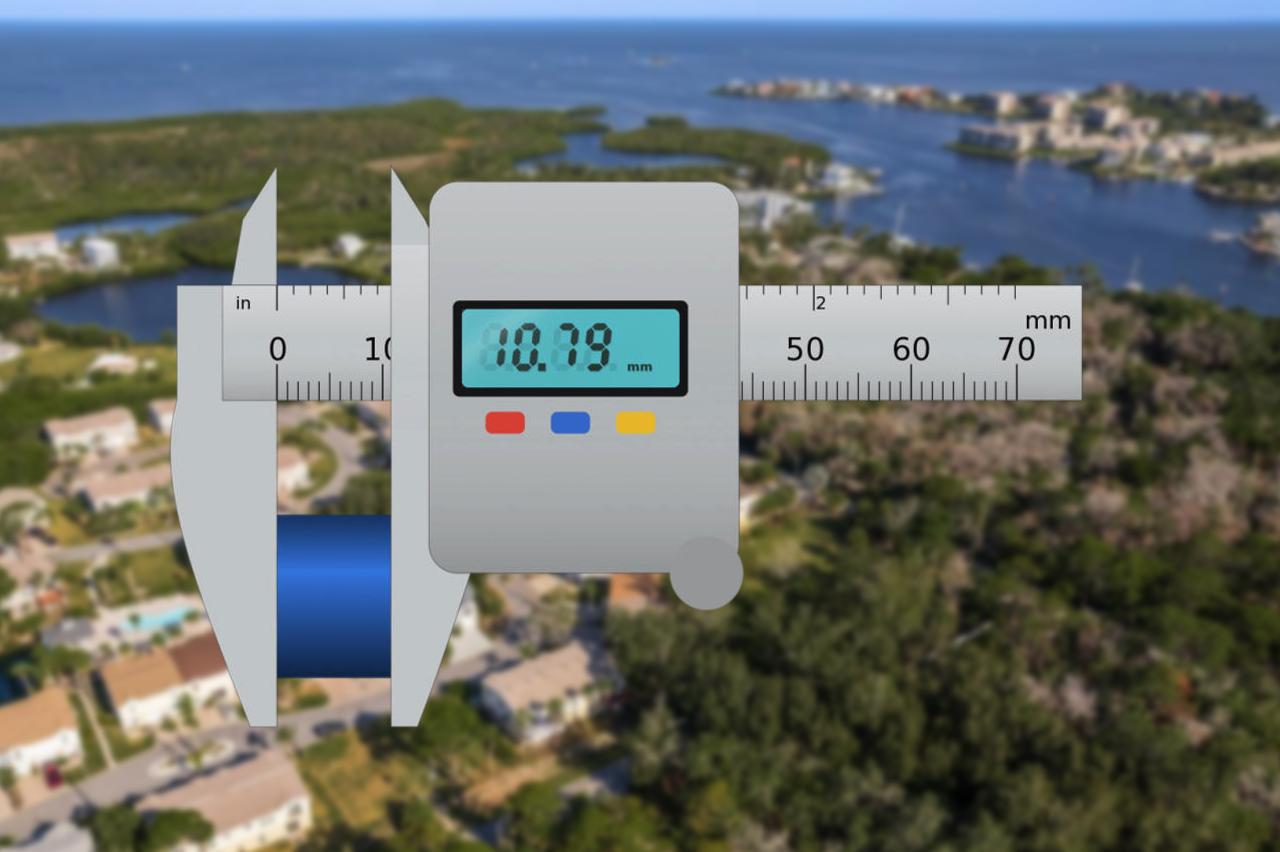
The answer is 10.79 mm
